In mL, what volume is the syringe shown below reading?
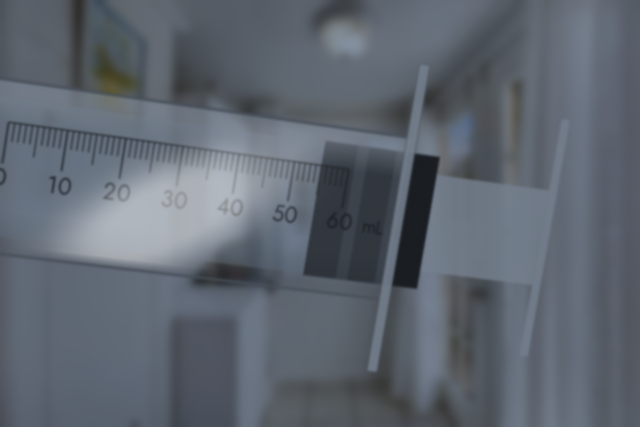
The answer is 55 mL
